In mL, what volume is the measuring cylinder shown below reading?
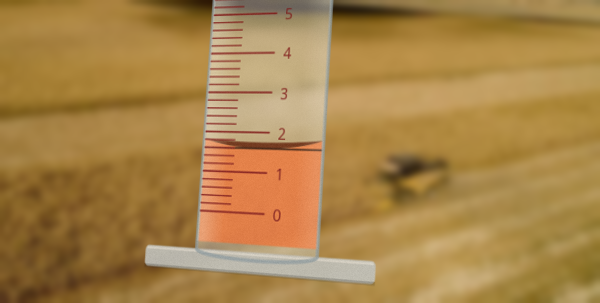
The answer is 1.6 mL
